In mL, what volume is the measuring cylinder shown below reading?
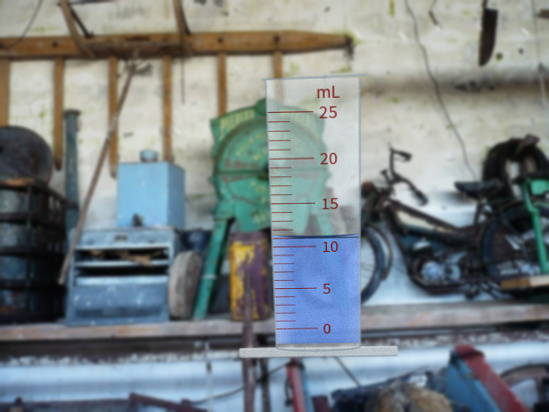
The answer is 11 mL
